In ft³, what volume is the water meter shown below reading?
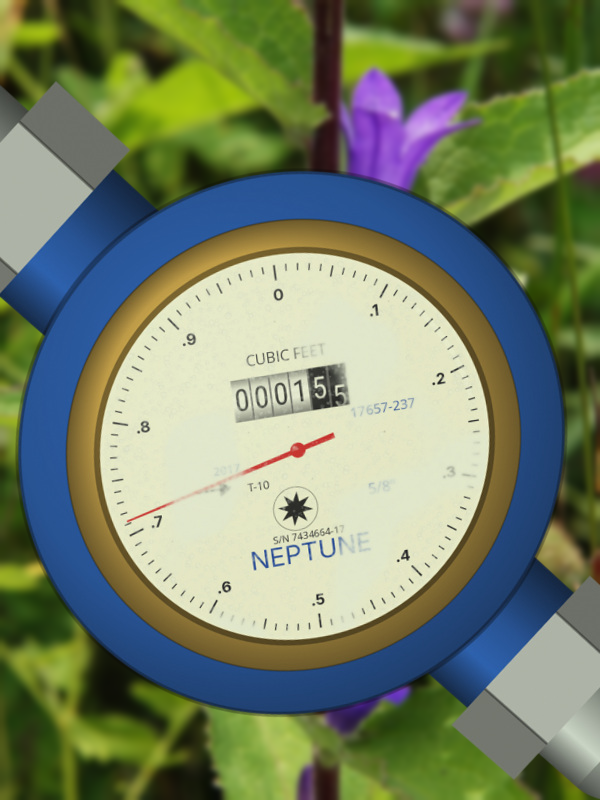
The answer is 154.71 ft³
